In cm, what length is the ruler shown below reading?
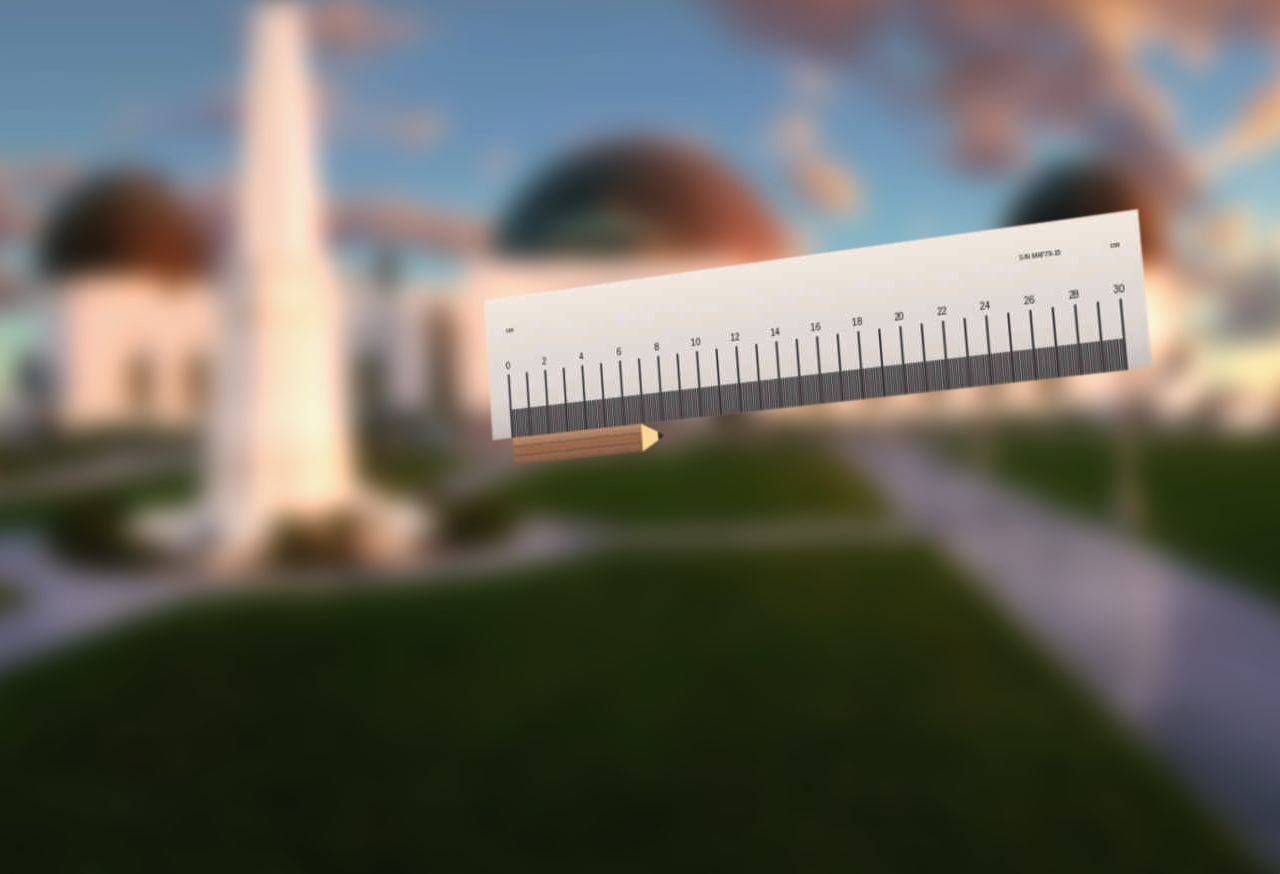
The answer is 8 cm
